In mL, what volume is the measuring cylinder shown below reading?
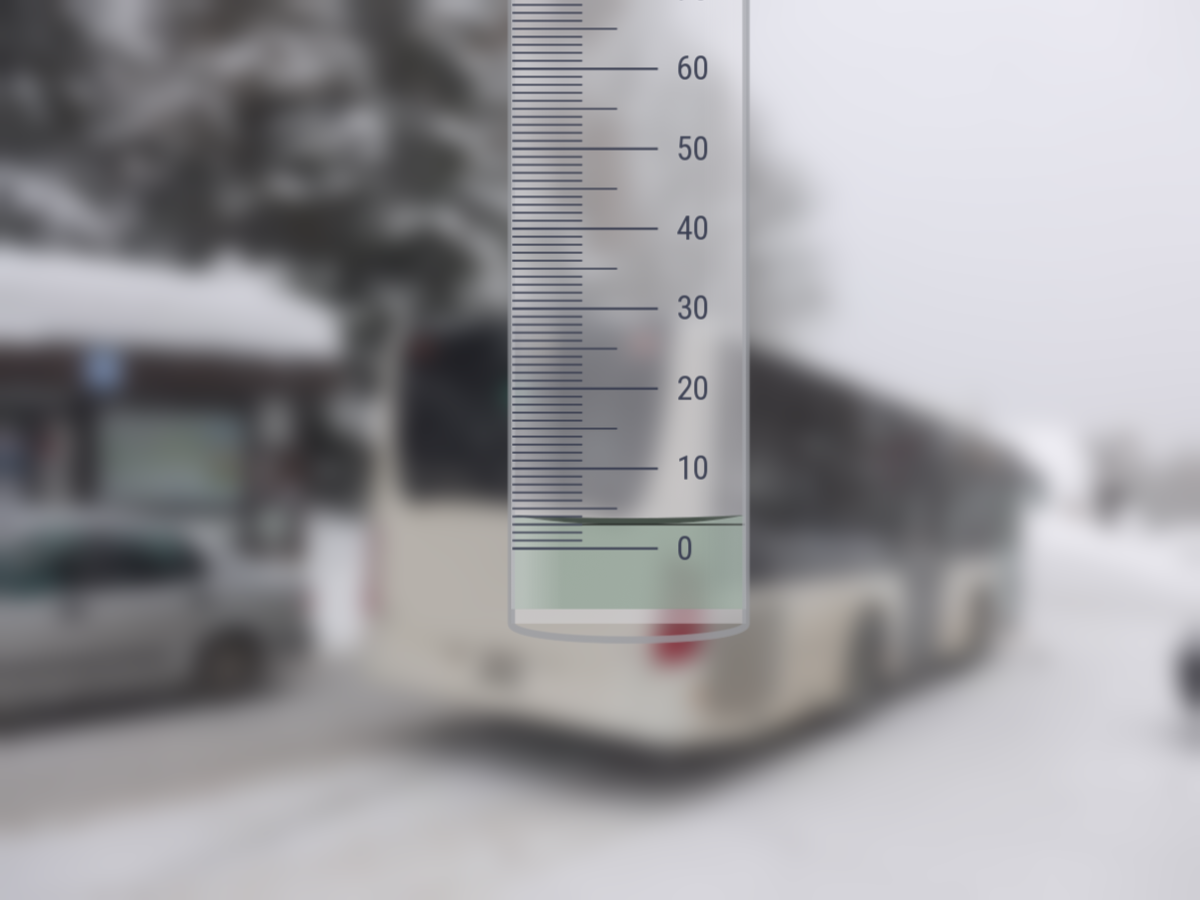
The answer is 3 mL
